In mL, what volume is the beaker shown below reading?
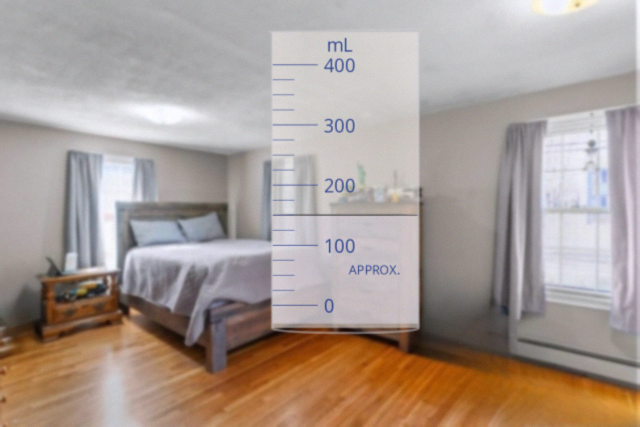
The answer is 150 mL
